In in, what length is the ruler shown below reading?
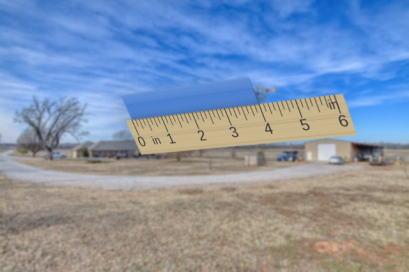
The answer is 4 in
